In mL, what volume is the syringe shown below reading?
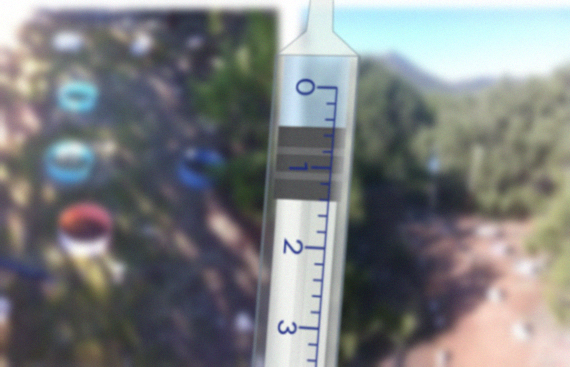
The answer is 0.5 mL
